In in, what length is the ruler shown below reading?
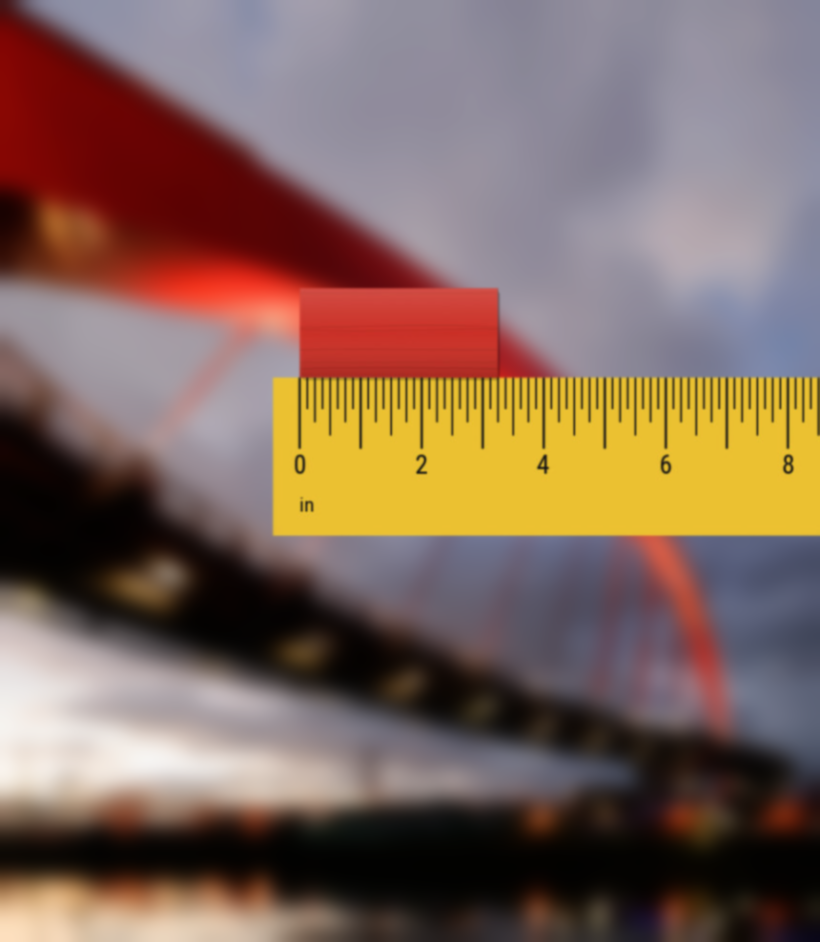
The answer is 3.25 in
